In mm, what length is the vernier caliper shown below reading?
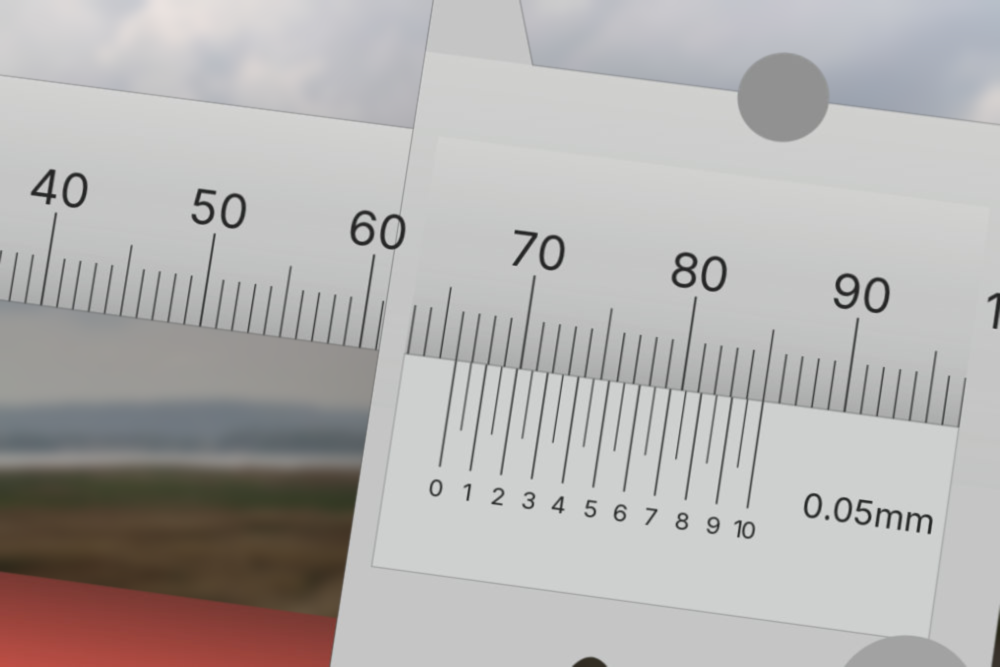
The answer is 66.0 mm
